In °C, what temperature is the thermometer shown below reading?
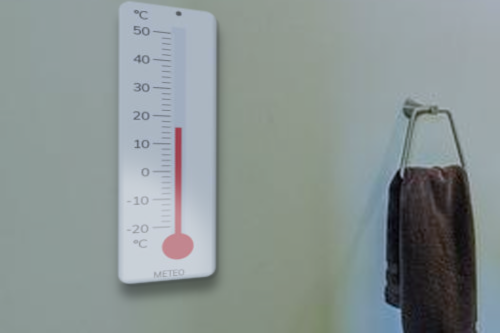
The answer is 16 °C
